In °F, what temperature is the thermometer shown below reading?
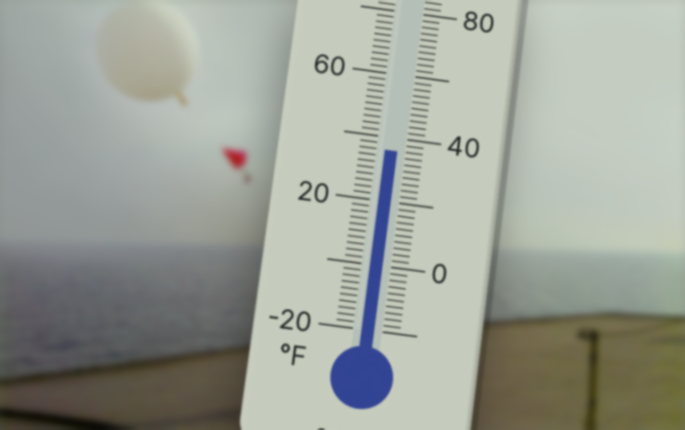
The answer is 36 °F
